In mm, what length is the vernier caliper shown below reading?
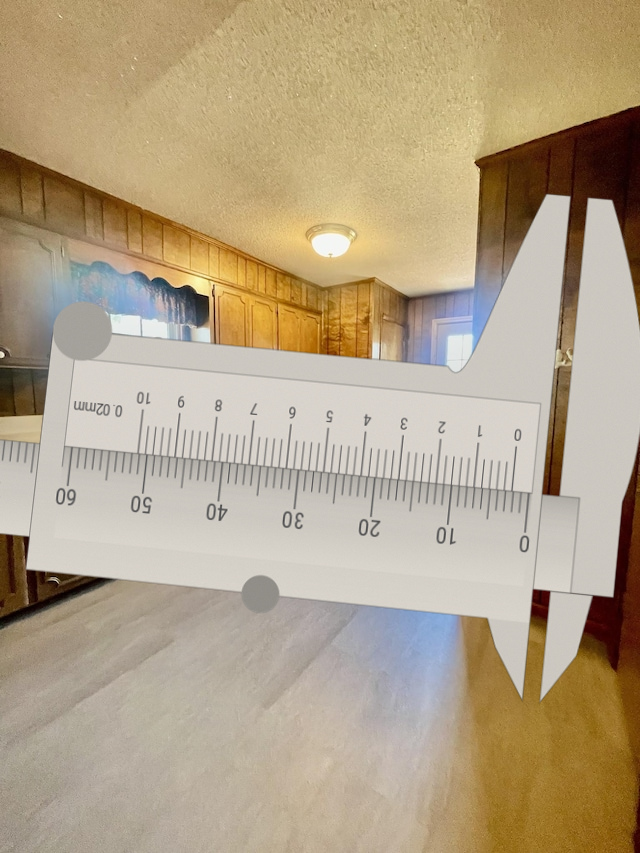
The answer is 2.2 mm
